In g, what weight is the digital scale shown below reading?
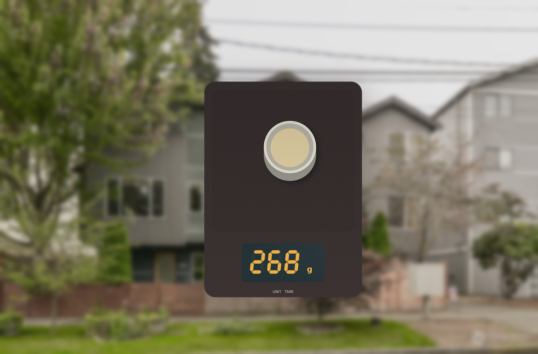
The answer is 268 g
